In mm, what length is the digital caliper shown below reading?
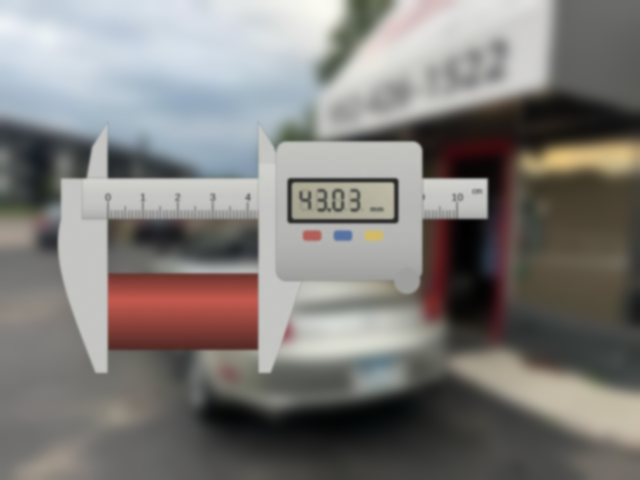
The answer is 43.03 mm
